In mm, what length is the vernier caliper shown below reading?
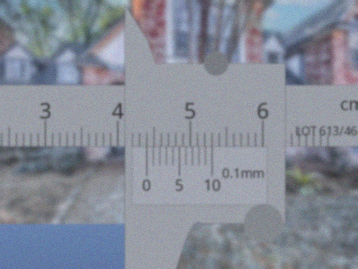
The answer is 44.0 mm
